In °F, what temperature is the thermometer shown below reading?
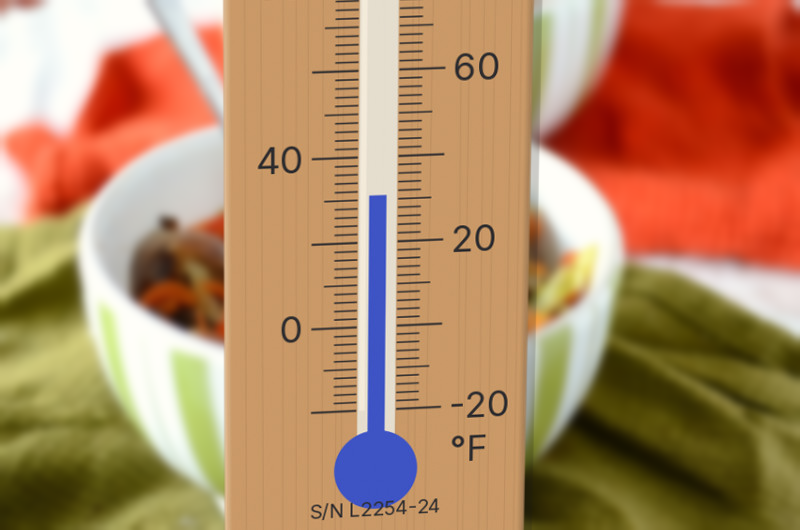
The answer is 31 °F
